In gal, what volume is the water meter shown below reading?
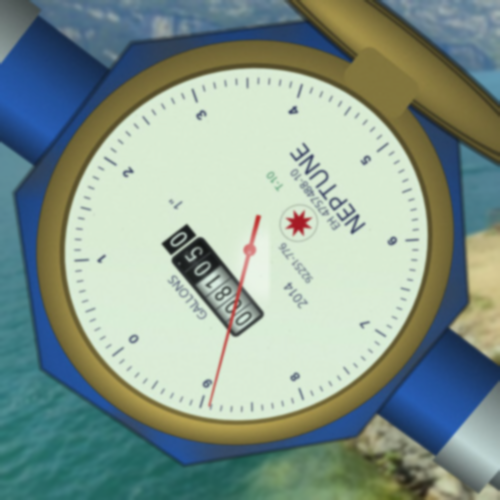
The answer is 81048.9 gal
